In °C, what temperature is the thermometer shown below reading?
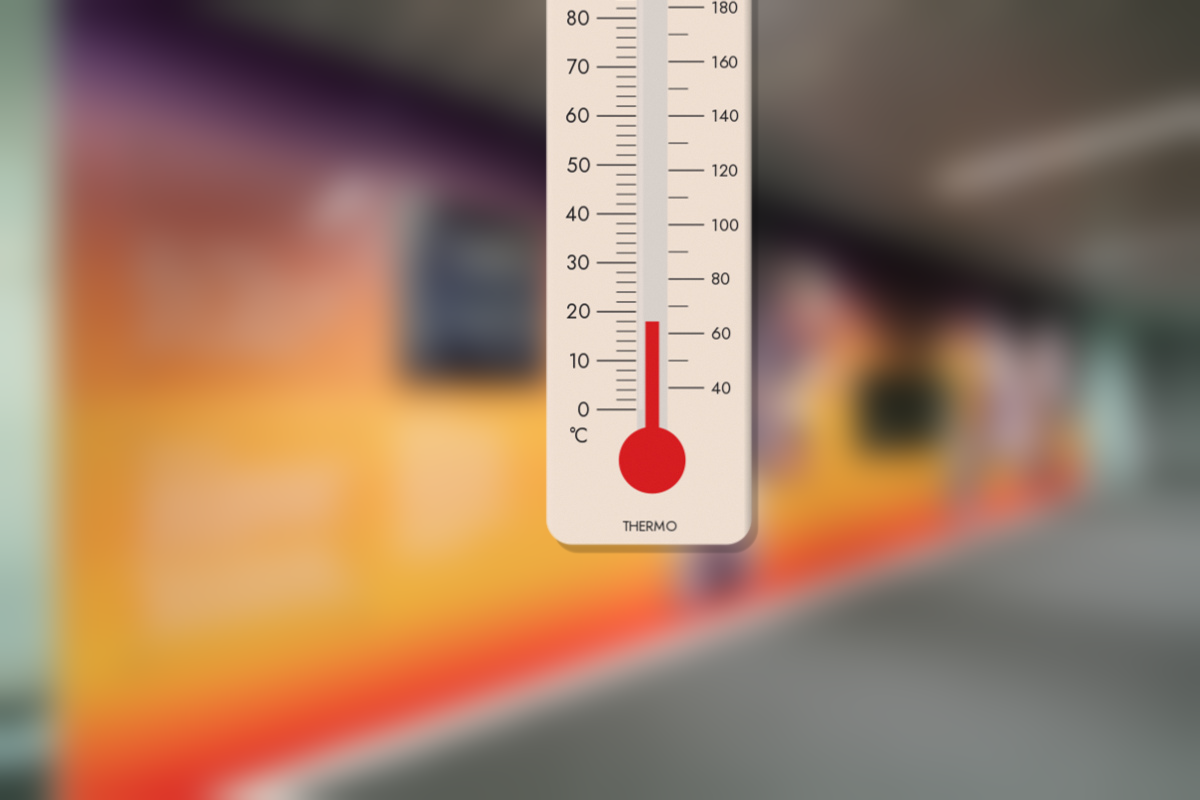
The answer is 18 °C
